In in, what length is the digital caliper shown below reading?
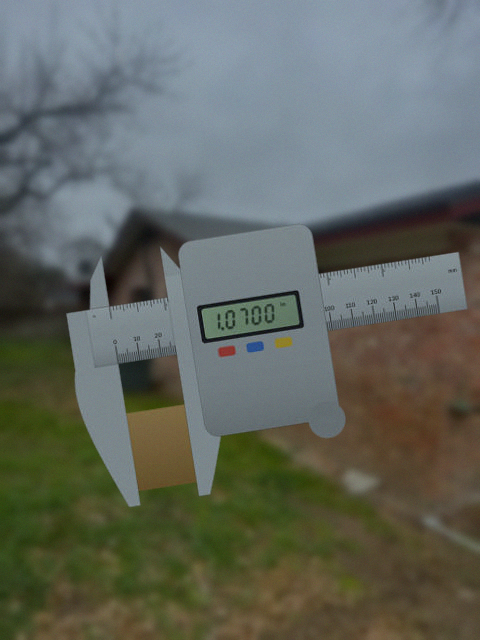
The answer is 1.0700 in
